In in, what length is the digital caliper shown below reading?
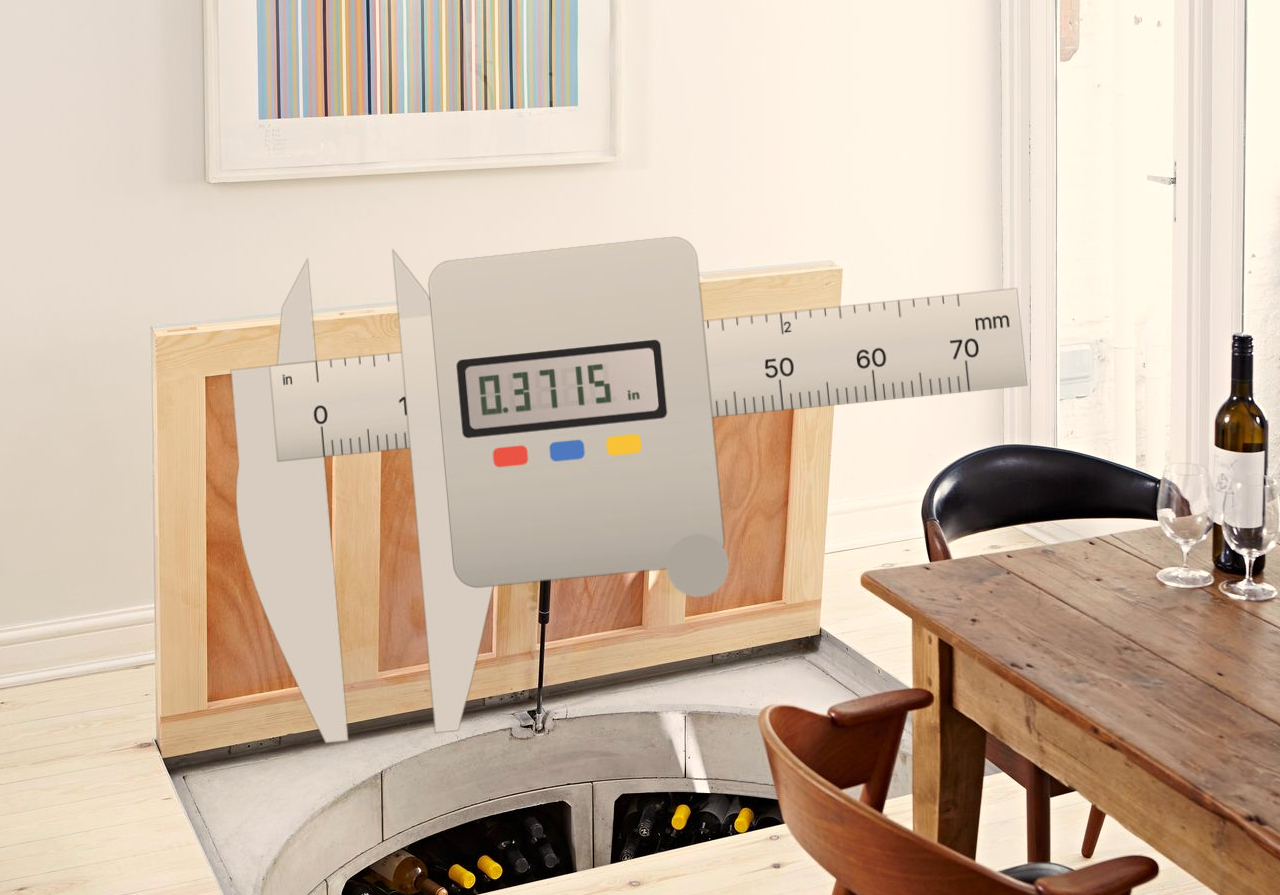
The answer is 0.3715 in
